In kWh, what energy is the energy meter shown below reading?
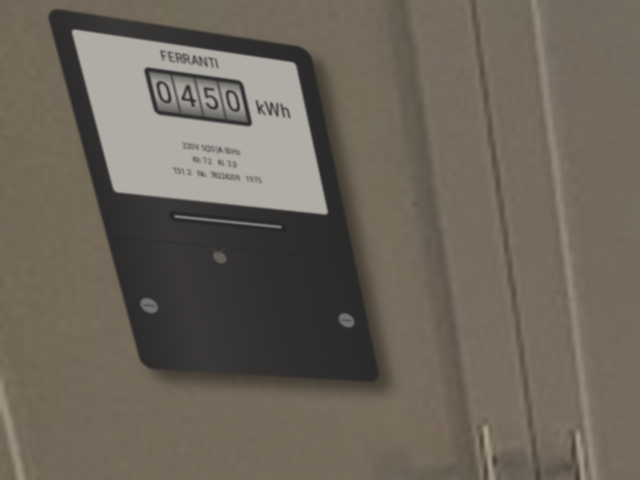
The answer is 450 kWh
